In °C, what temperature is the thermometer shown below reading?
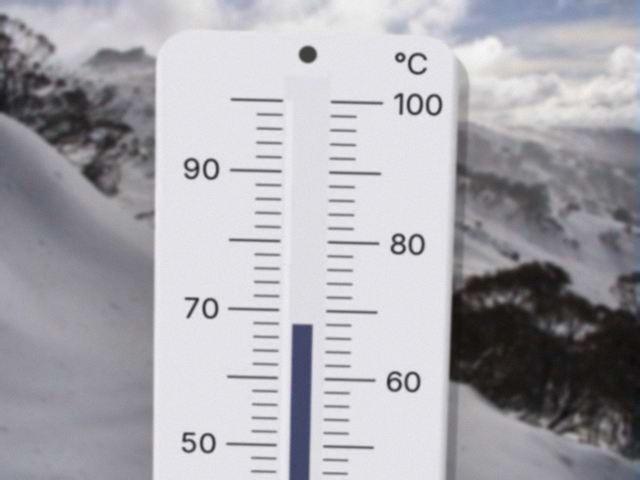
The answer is 68 °C
